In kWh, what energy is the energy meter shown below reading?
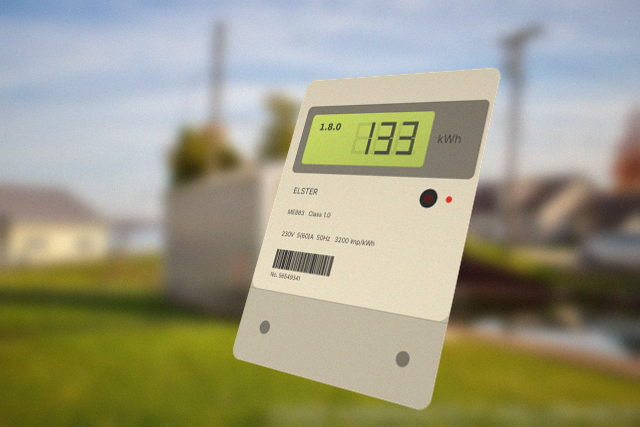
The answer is 133 kWh
